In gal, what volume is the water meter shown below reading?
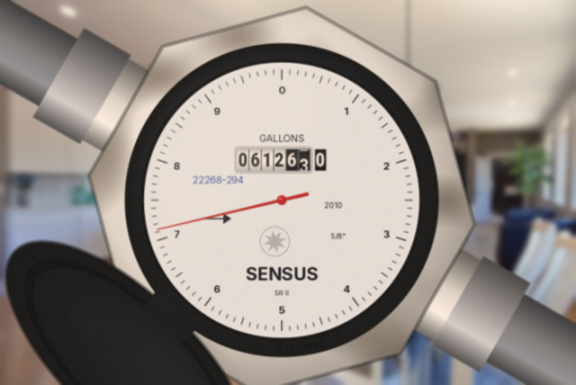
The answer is 612627.1 gal
